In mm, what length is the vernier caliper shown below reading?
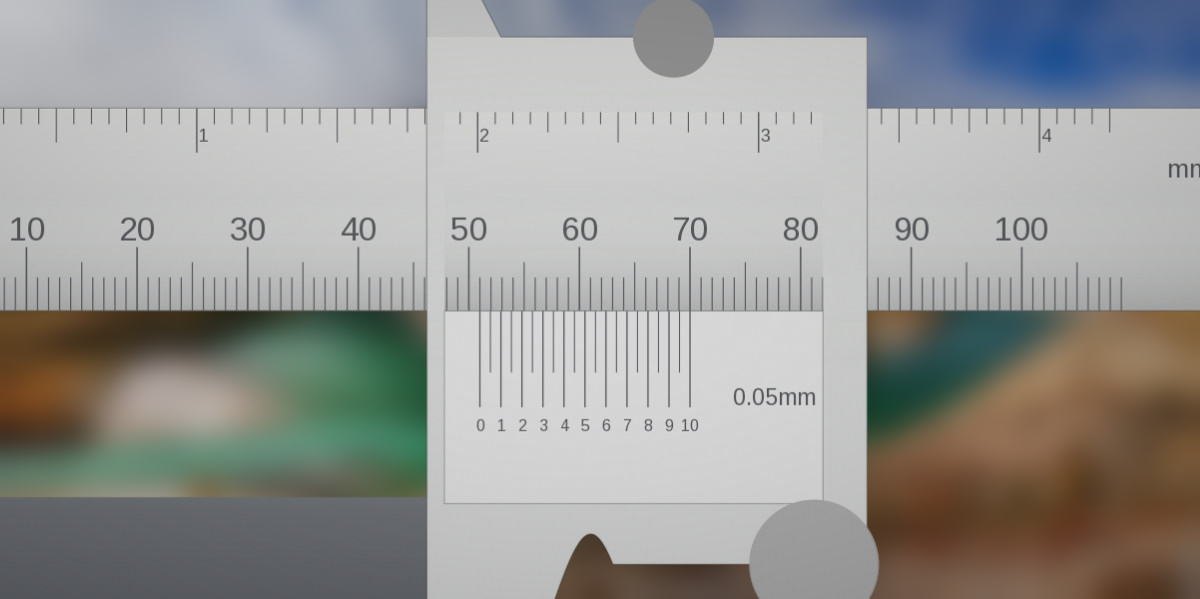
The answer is 51.0 mm
